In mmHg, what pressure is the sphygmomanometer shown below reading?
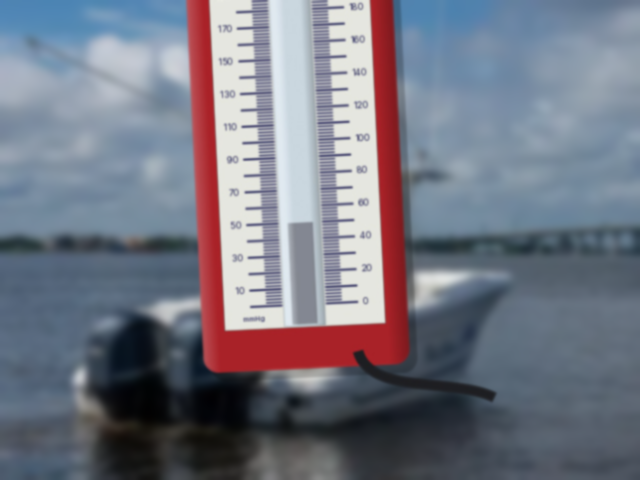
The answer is 50 mmHg
